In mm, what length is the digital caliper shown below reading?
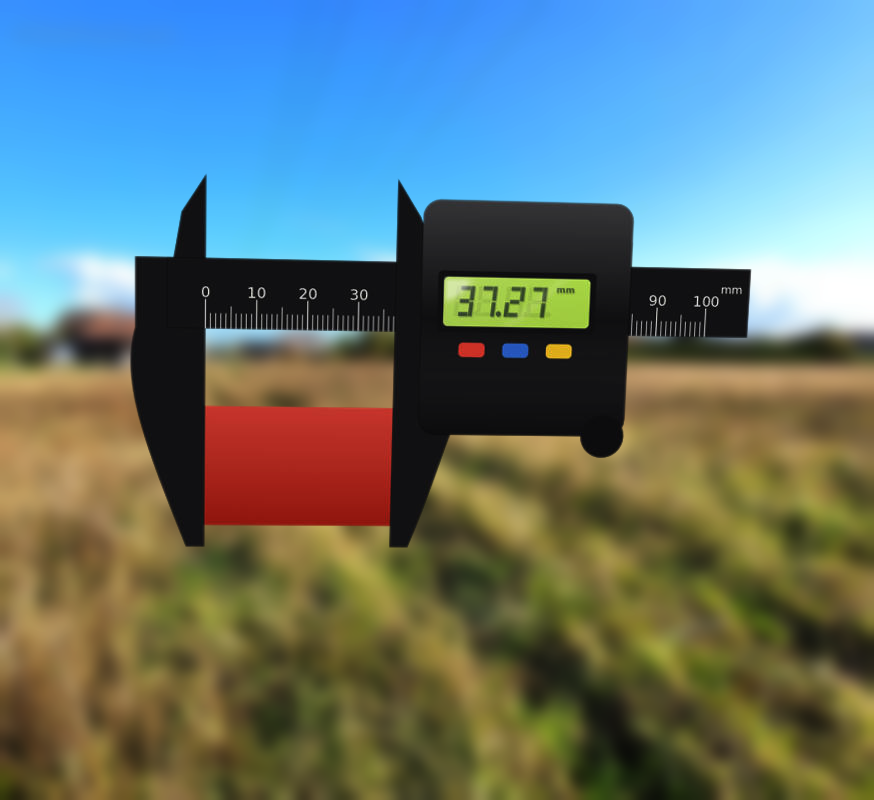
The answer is 37.27 mm
